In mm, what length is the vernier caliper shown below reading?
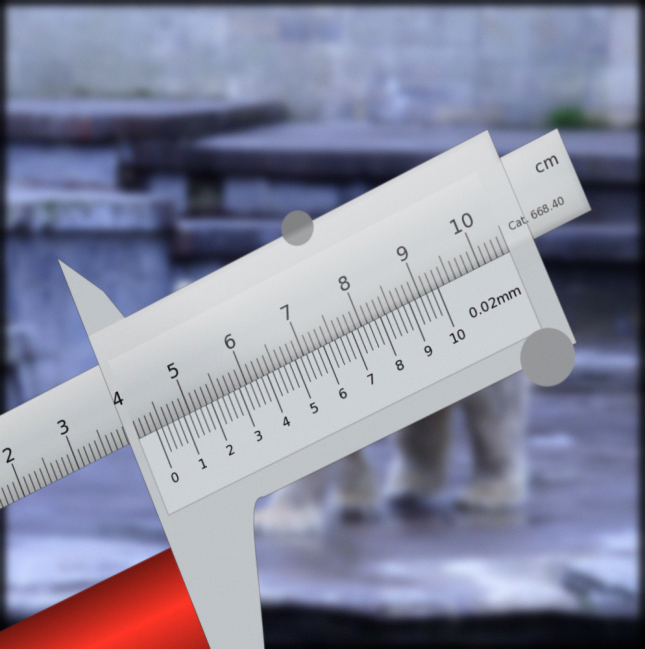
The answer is 44.0 mm
